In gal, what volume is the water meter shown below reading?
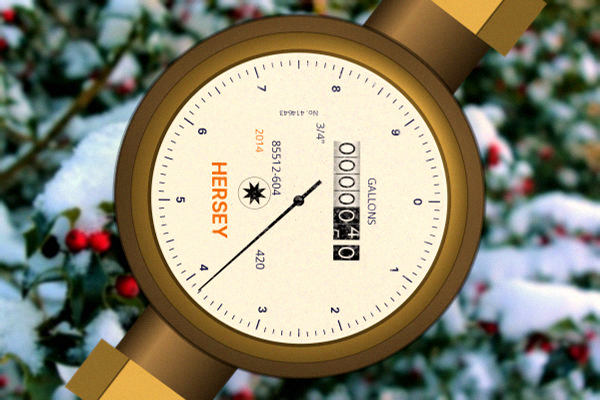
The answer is 43.8 gal
